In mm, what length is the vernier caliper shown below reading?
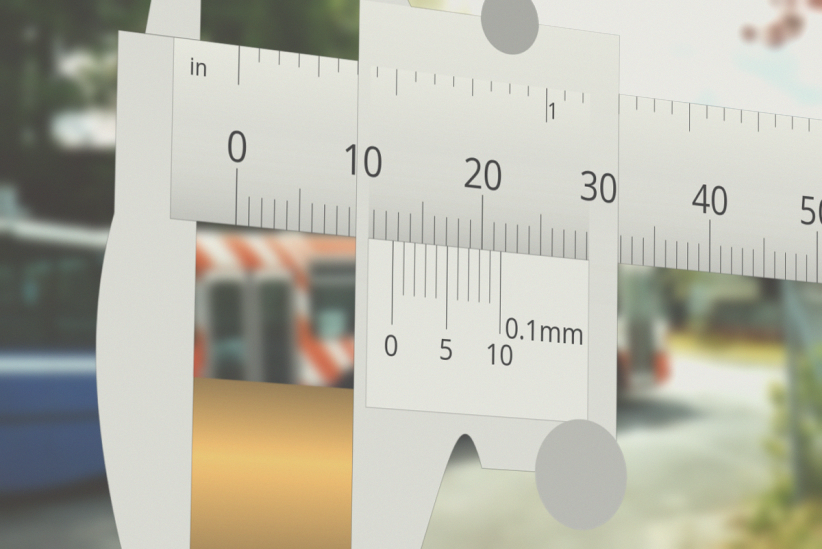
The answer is 12.6 mm
